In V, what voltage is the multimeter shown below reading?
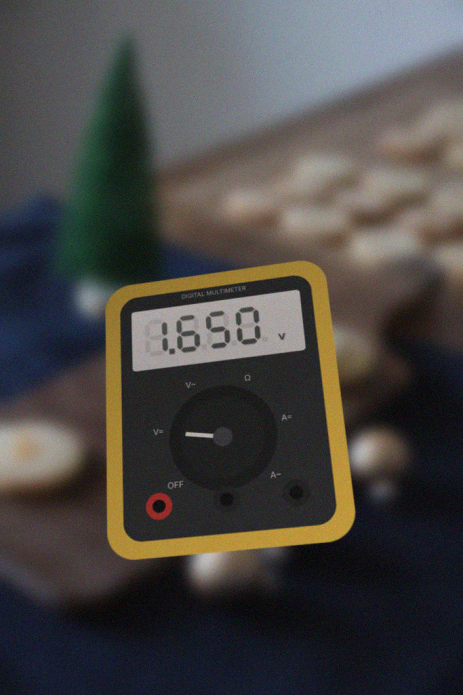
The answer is 1.650 V
